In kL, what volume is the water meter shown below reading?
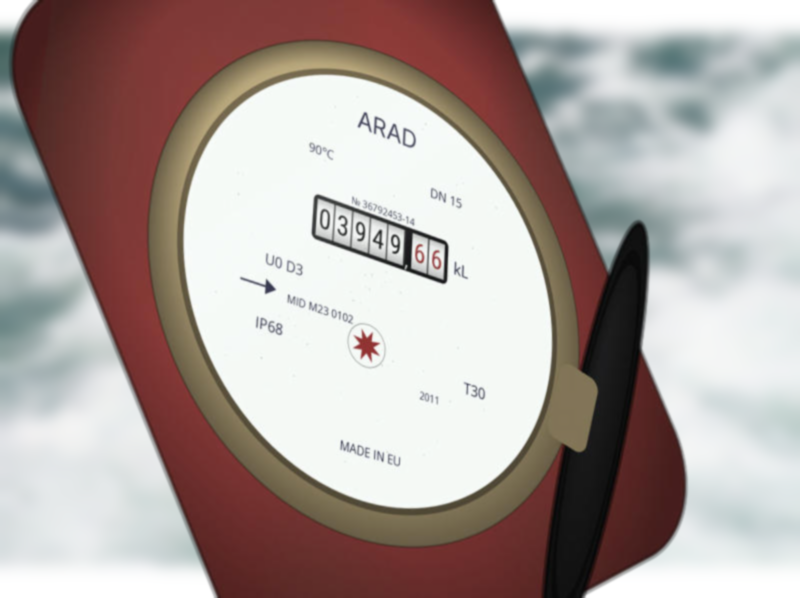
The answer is 3949.66 kL
